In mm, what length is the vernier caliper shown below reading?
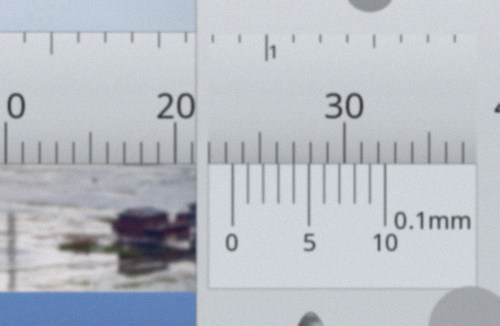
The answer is 23.4 mm
